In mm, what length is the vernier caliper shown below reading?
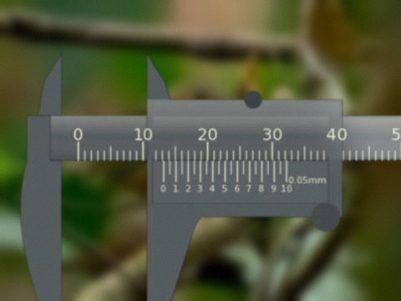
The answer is 13.2 mm
